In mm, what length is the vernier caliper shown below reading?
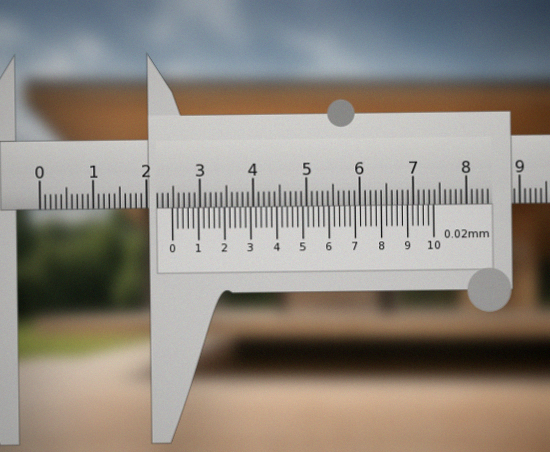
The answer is 24.8 mm
